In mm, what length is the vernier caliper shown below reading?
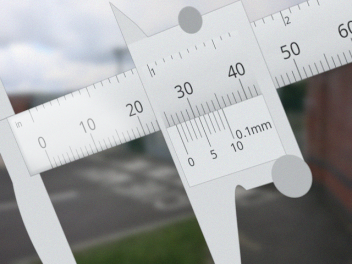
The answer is 26.2 mm
